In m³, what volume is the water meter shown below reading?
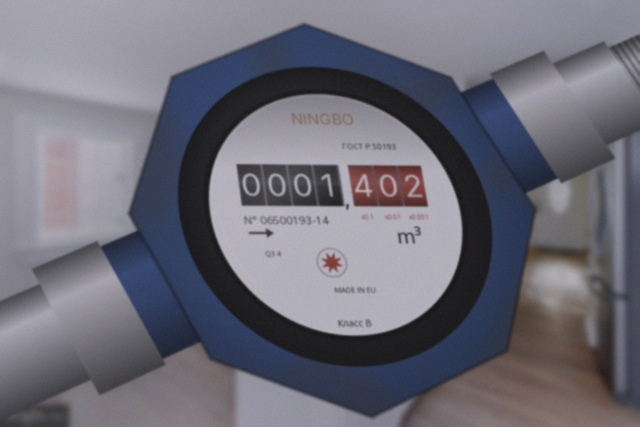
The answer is 1.402 m³
